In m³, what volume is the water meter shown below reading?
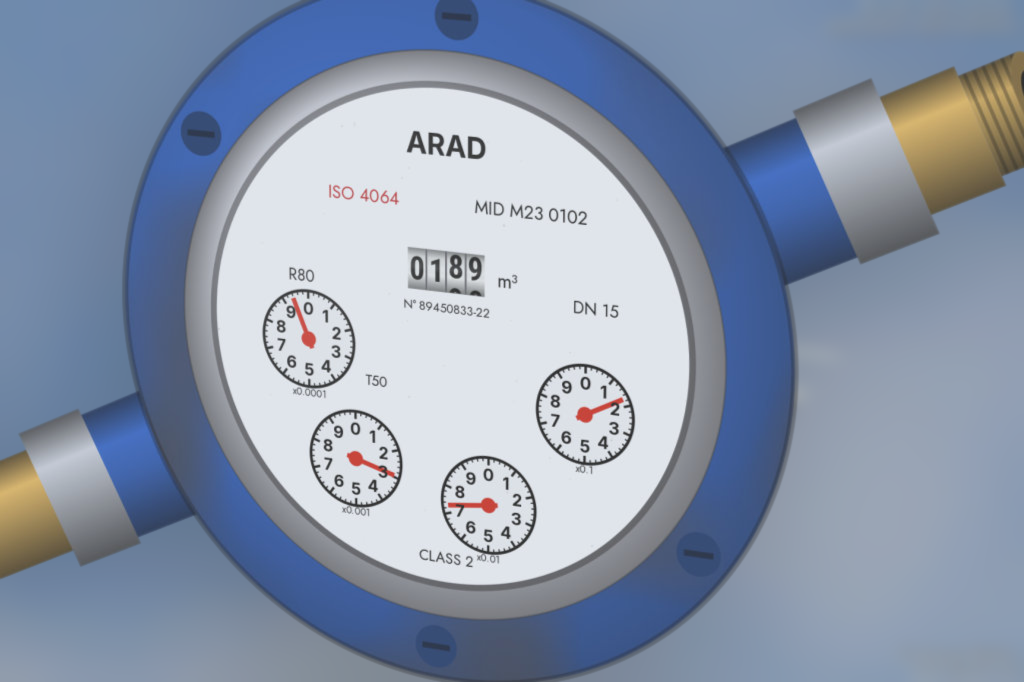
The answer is 189.1729 m³
